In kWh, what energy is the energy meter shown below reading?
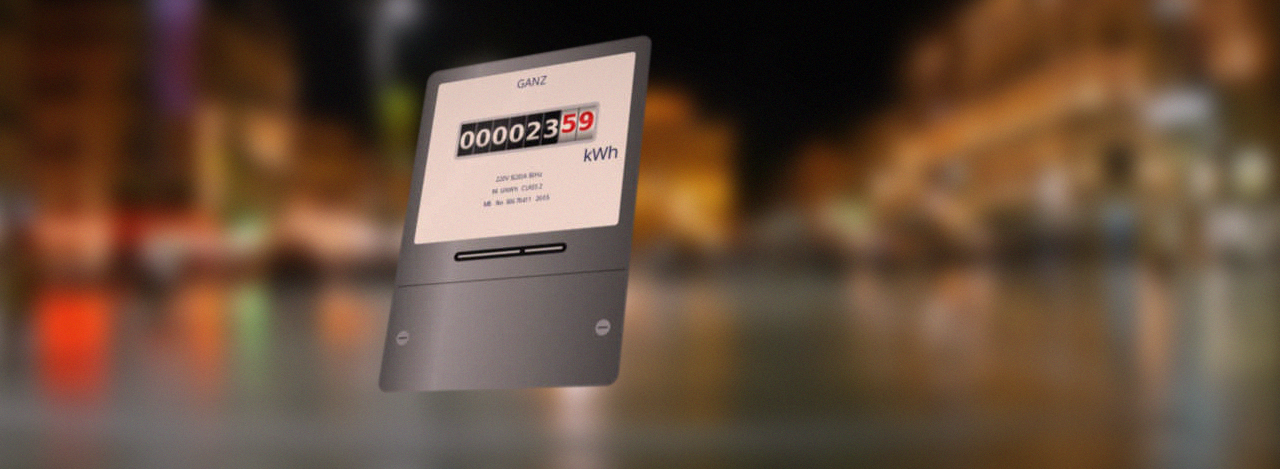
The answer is 23.59 kWh
